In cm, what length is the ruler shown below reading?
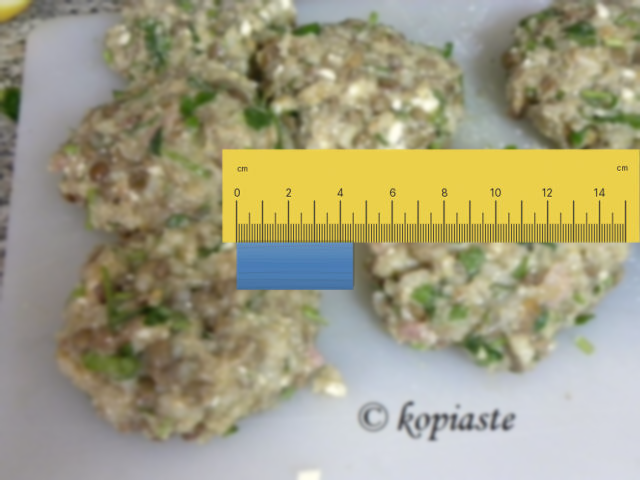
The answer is 4.5 cm
